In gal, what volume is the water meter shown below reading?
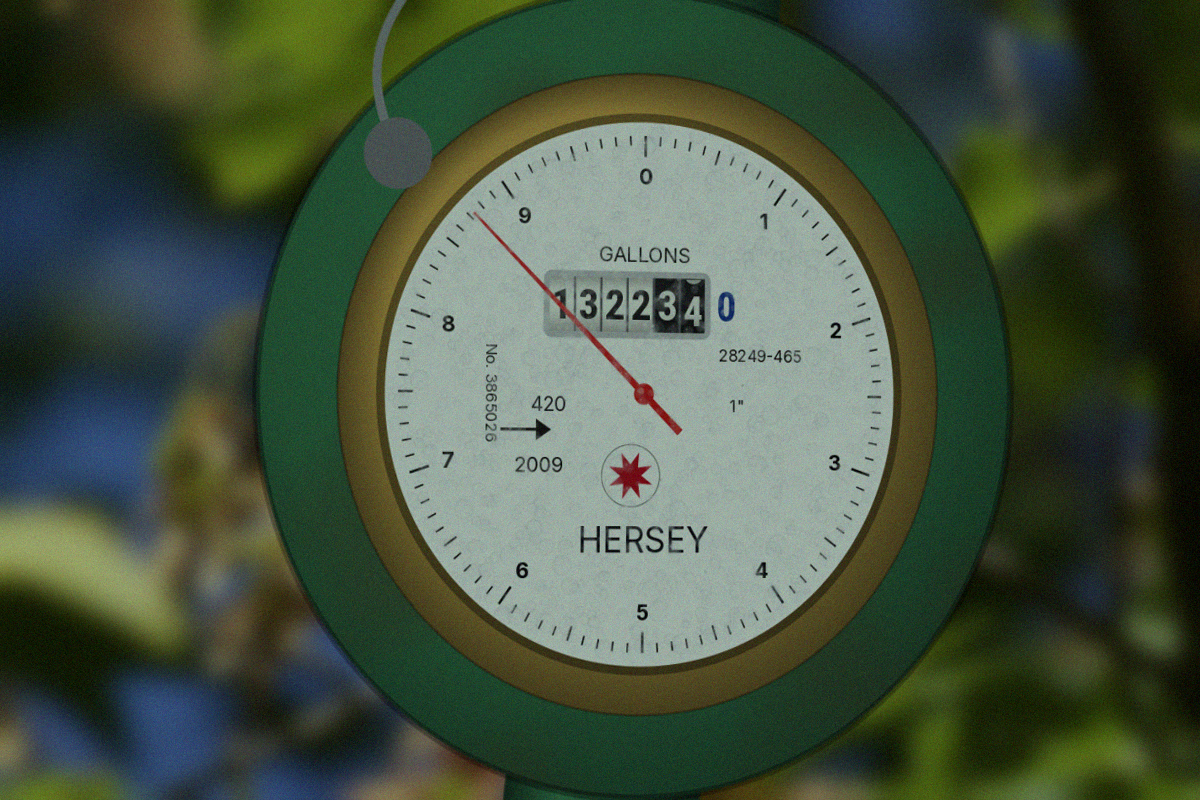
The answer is 1322338.7 gal
